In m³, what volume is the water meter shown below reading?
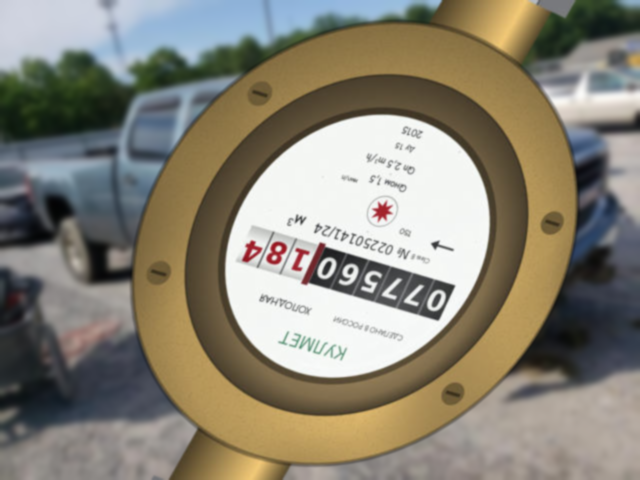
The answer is 77560.184 m³
